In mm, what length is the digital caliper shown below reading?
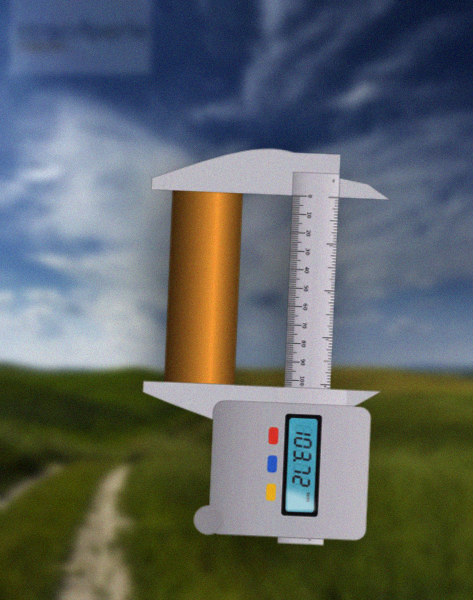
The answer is 103.72 mm
